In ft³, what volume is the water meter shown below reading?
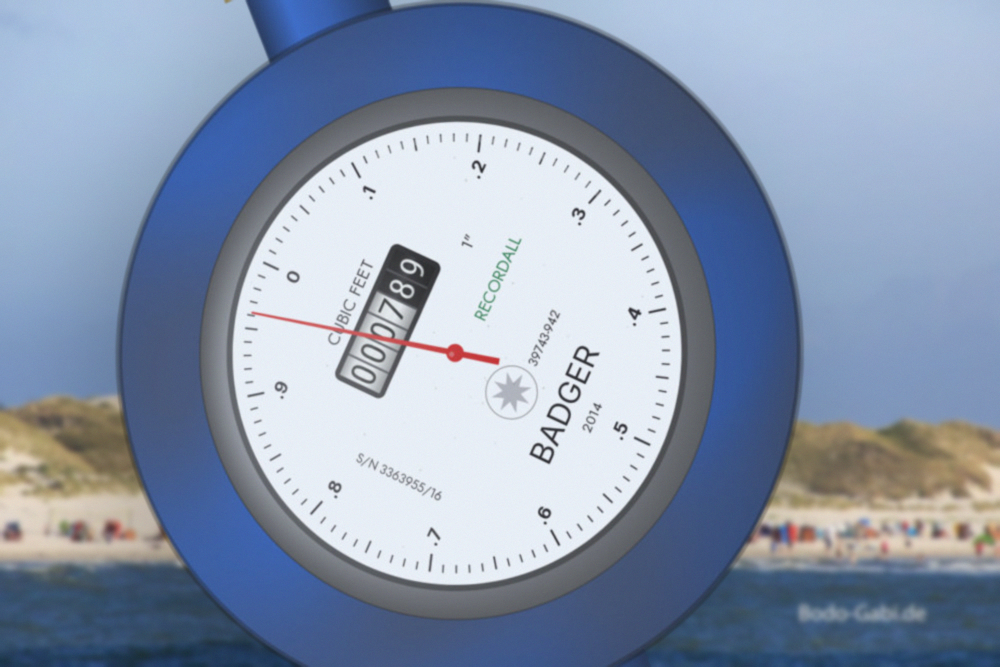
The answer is 788.96 ft³
